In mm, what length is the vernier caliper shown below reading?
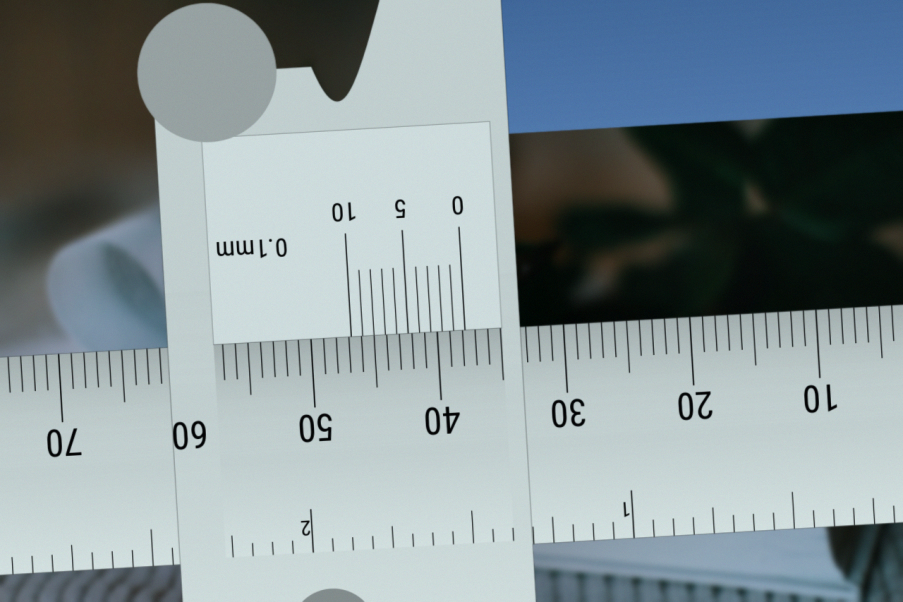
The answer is 37.8 mm
